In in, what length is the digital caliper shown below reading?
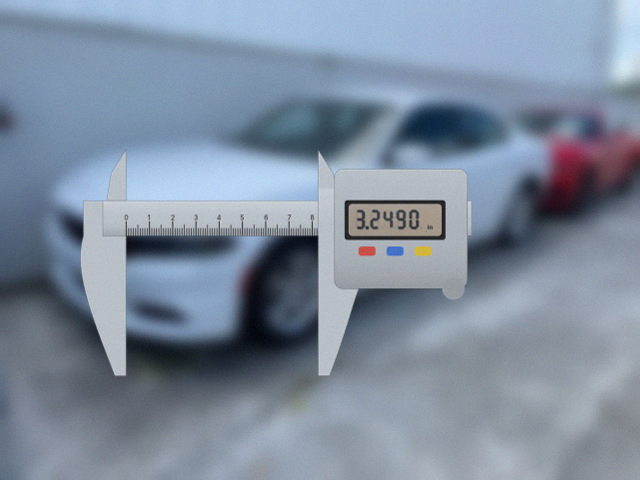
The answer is 3.2490 in
